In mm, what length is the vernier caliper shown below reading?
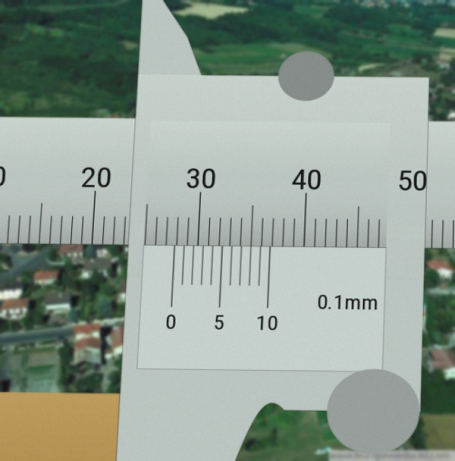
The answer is 27.8 mm
